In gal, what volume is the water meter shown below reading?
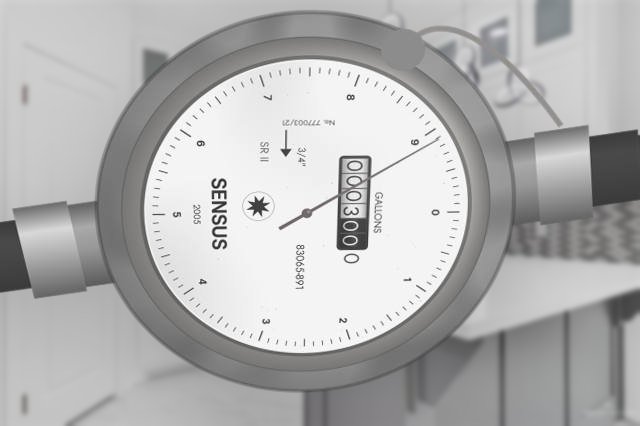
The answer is 2999.1 gal
